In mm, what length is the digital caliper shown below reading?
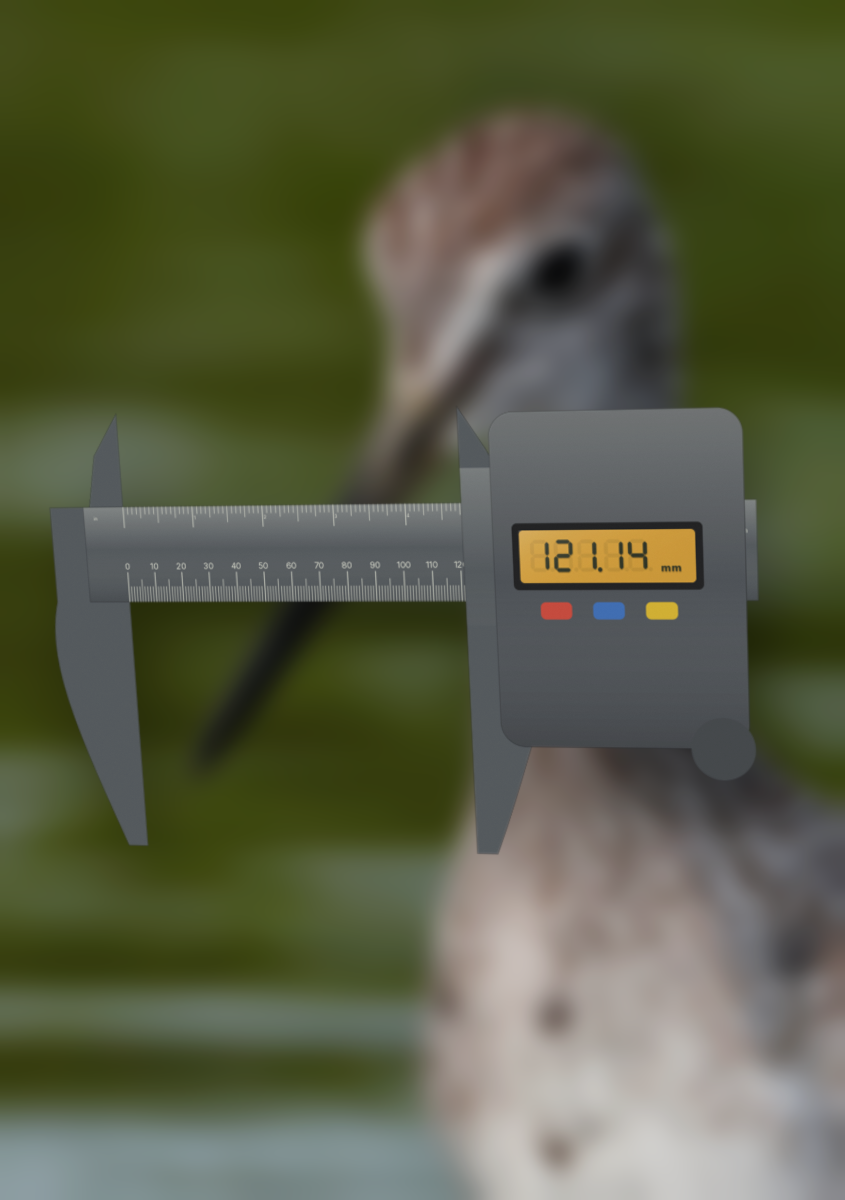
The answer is 121.14 mm
